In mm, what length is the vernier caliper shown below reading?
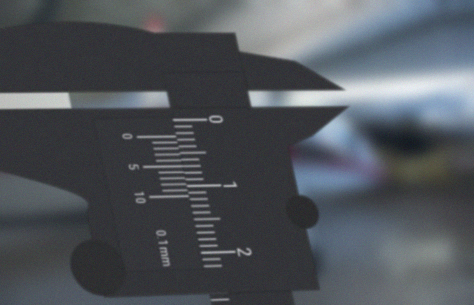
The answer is 2.5 mm
